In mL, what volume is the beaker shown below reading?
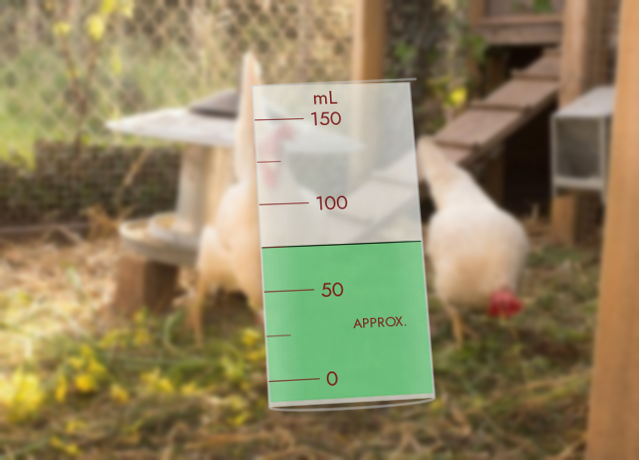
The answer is 75 mL
